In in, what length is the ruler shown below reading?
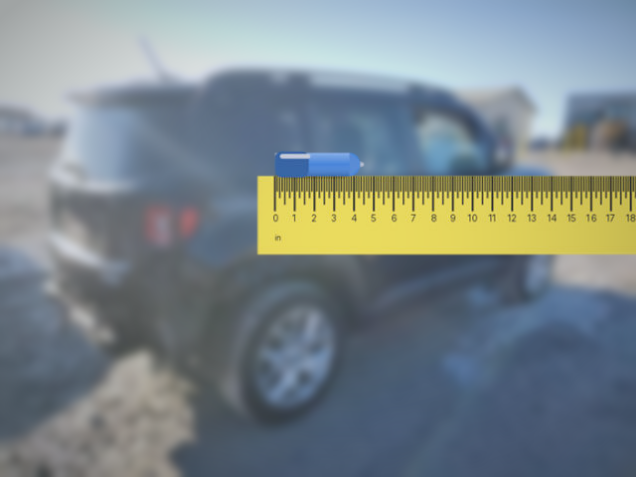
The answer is 4.5 in
